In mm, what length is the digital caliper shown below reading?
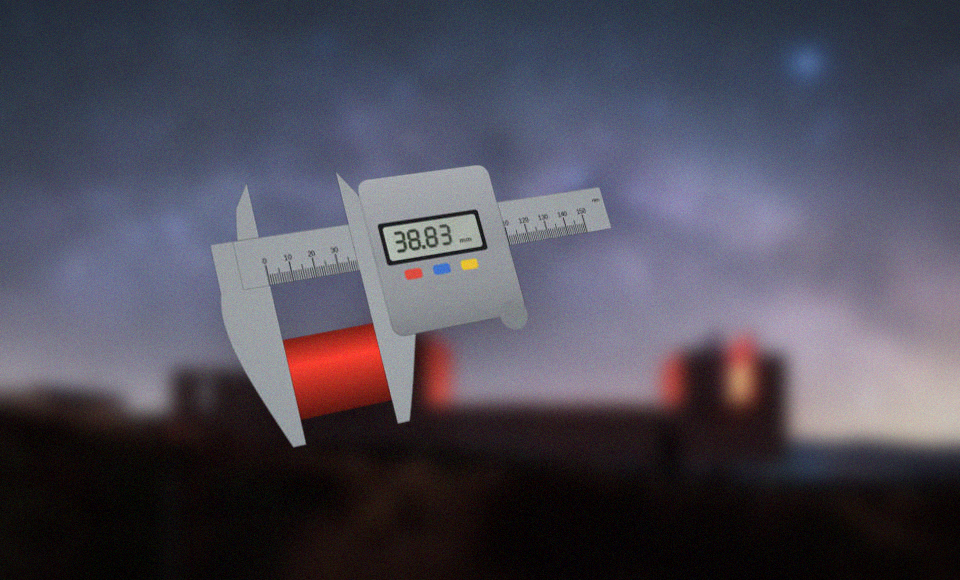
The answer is 38.83 mm
